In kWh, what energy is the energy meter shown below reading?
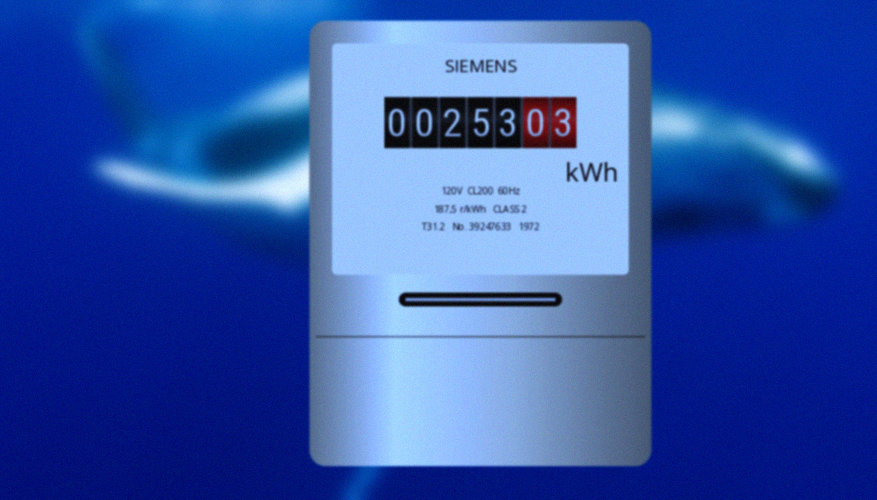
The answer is 253.03 kWh
